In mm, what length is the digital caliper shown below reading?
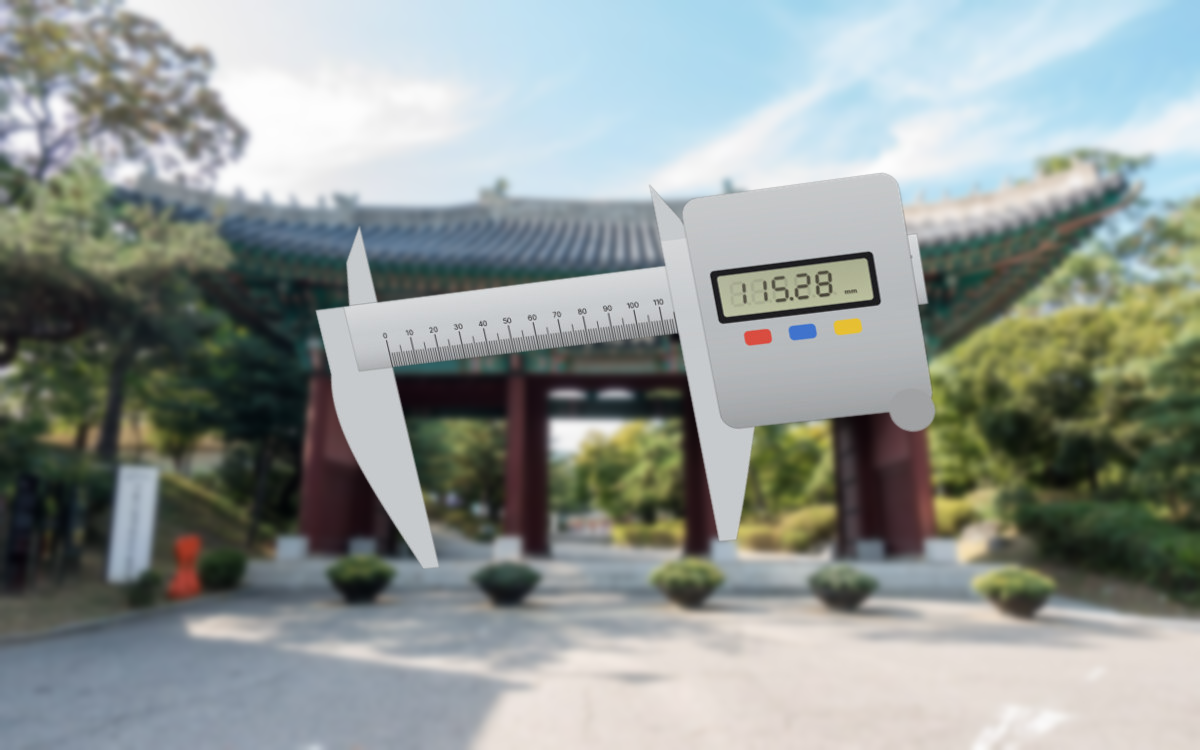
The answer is 115.28 mm
